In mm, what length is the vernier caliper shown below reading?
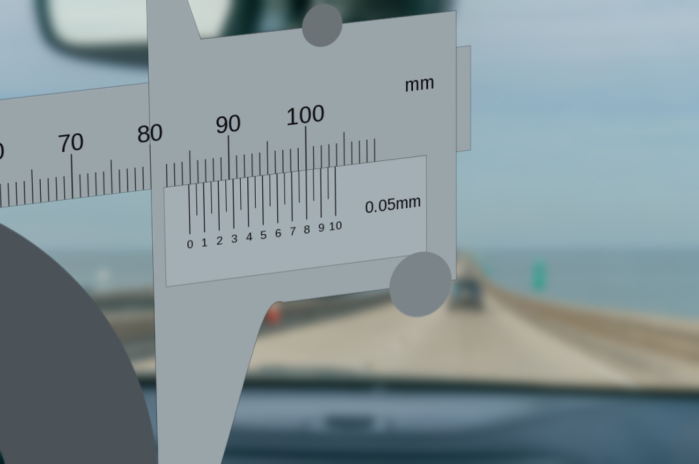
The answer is 84.8 mm
